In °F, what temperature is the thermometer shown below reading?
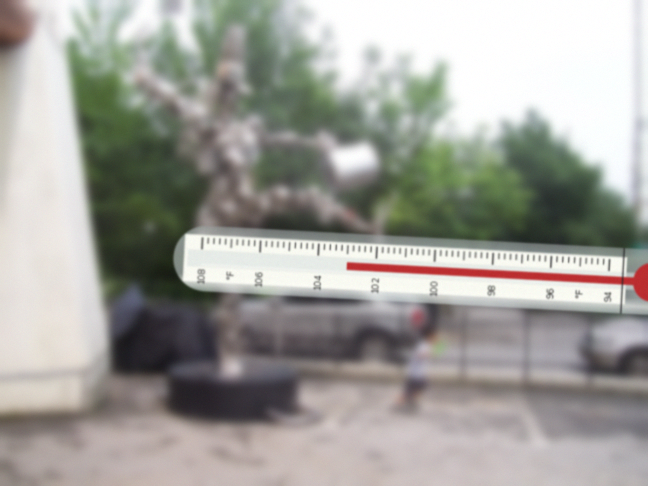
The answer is 103 °F
